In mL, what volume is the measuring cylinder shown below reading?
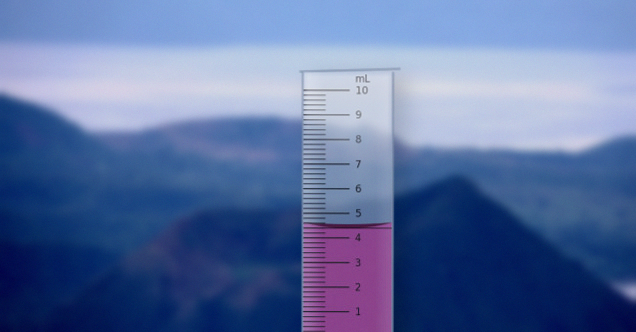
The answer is 4.4 mL
